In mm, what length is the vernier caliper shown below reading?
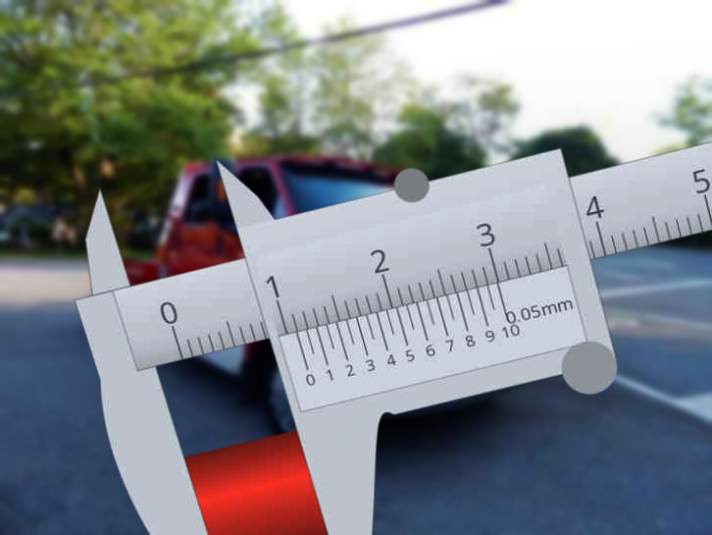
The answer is 10.9 mm
